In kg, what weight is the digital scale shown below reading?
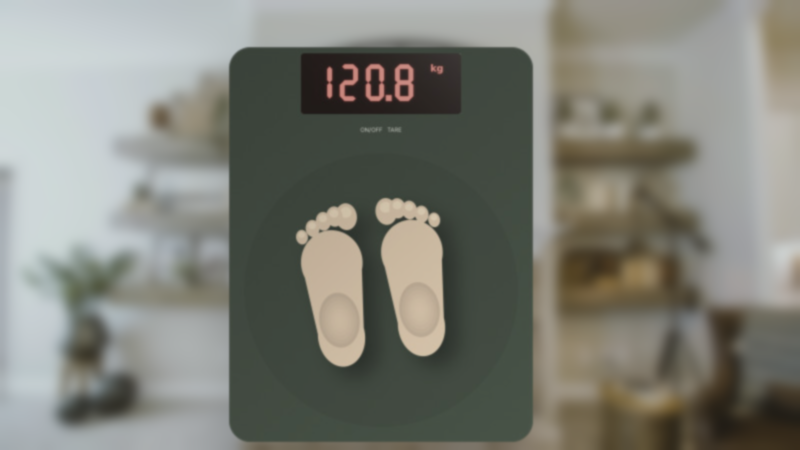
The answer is 120.8 kg
